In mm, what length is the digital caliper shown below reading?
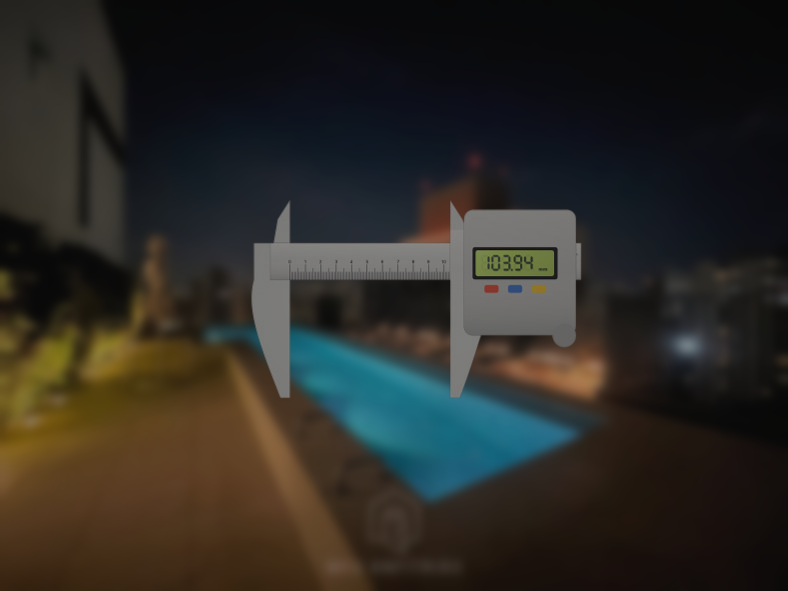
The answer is 103.94 mm
